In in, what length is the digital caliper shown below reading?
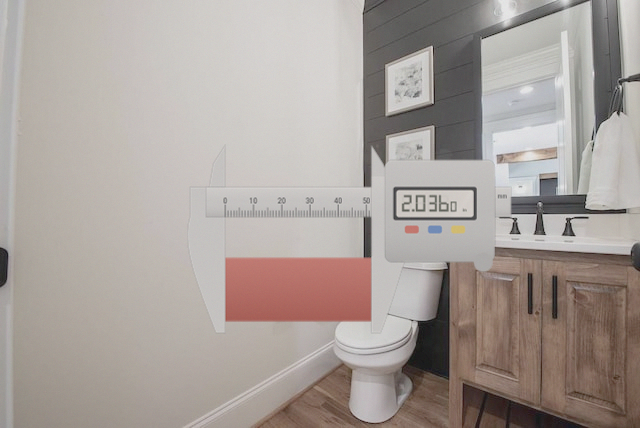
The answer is 2.0360 in
